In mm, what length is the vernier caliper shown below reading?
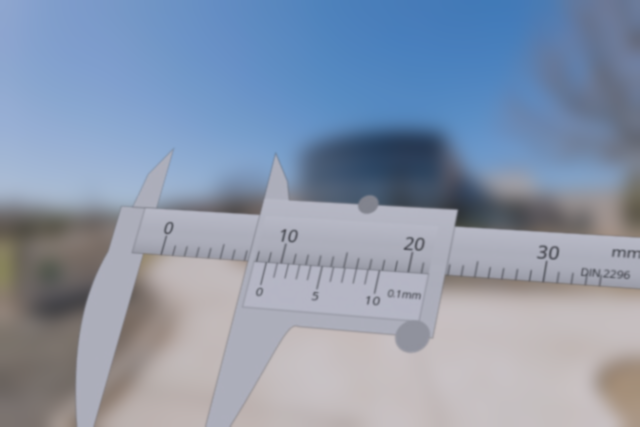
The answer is 8.8 mm
